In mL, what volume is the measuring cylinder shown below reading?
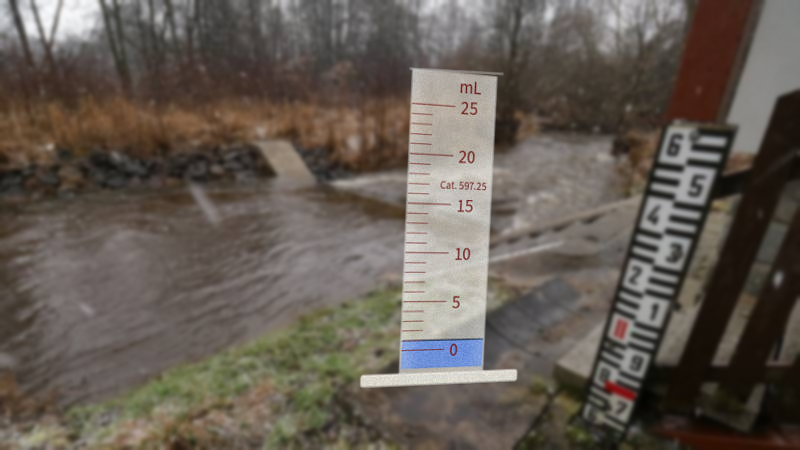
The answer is 1 mL
